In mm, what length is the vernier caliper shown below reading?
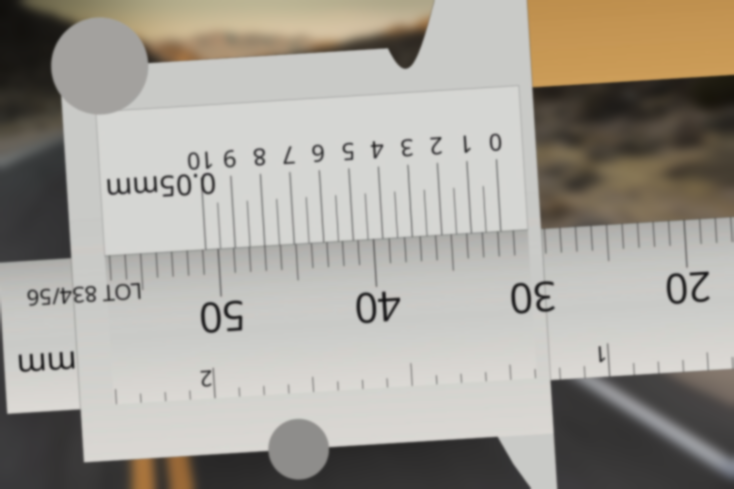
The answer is 31.8 mm
